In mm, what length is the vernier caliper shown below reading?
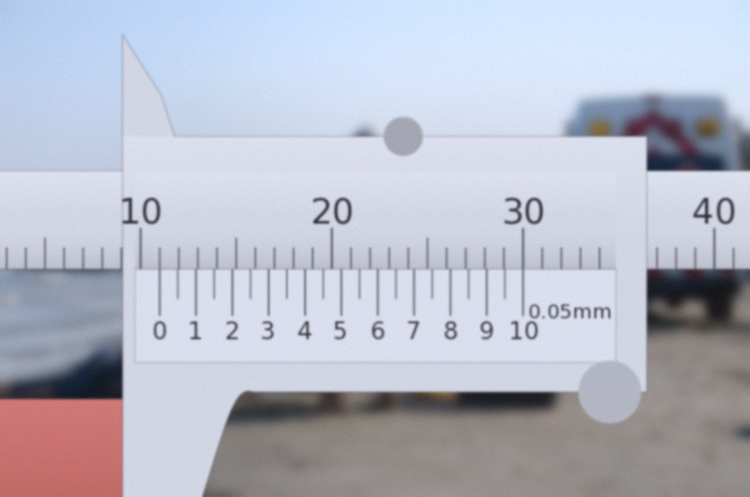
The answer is 11.0 mm
